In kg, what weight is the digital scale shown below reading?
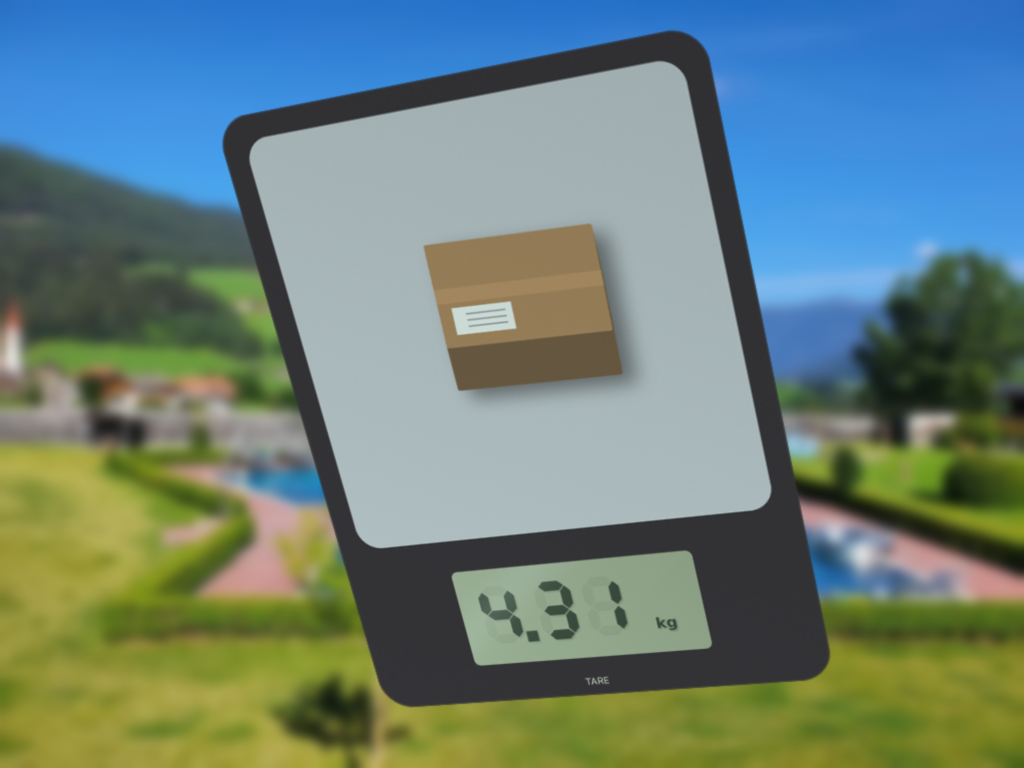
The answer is 4.31 kg
